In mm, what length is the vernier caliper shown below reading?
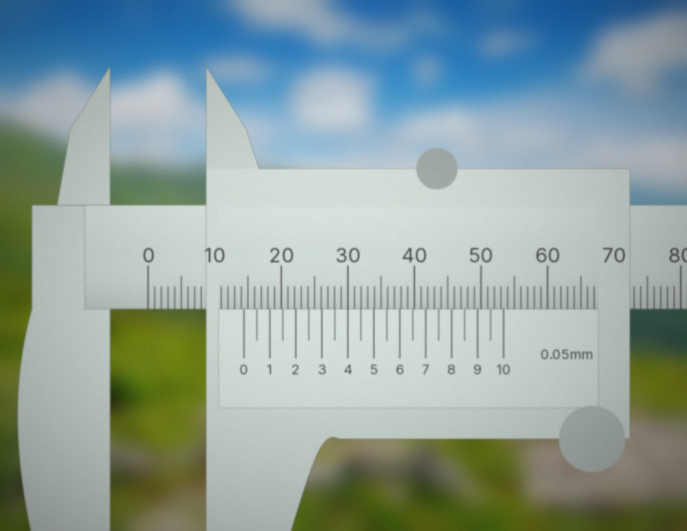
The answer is 14.4 mm
